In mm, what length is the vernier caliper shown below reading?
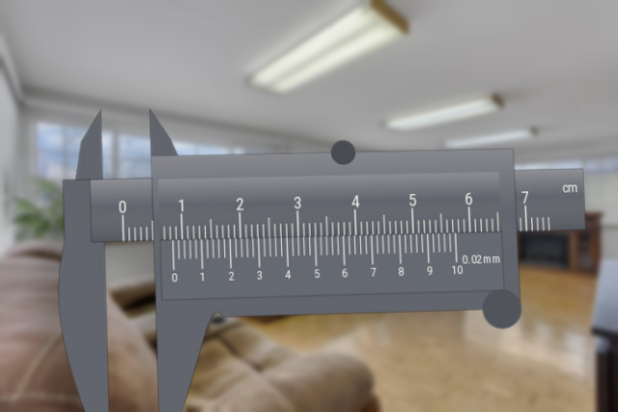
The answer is 8.4 mm
